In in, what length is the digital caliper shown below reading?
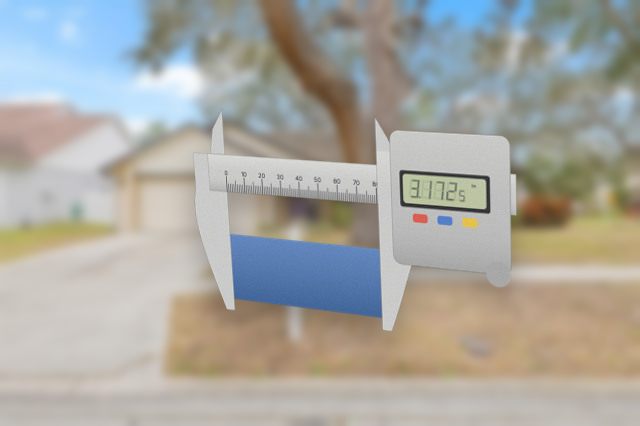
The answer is 3.1725 in
